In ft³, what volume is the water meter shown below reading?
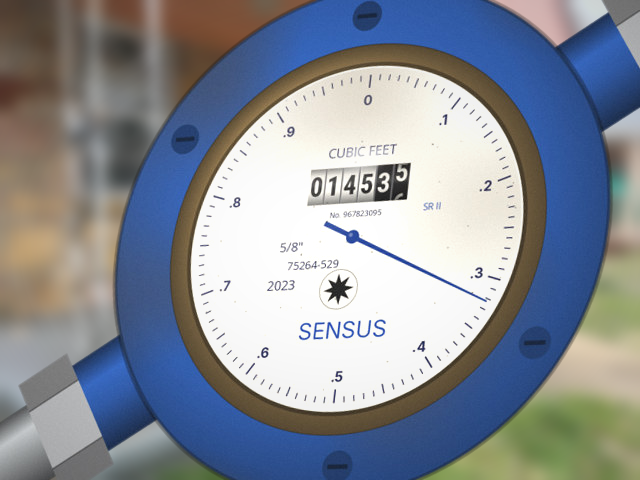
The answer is 14535.32 ft³
